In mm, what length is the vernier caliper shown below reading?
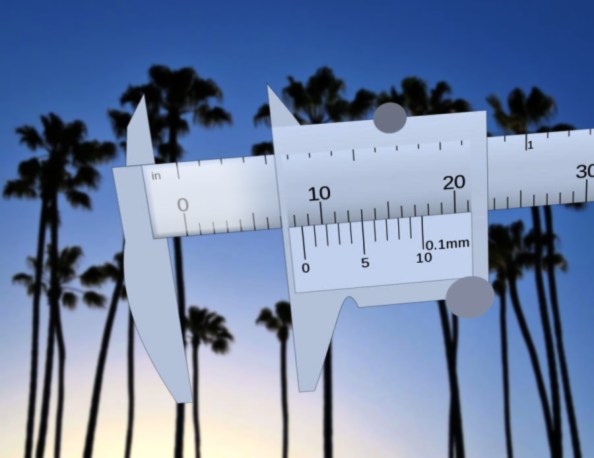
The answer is 8.5 mm
